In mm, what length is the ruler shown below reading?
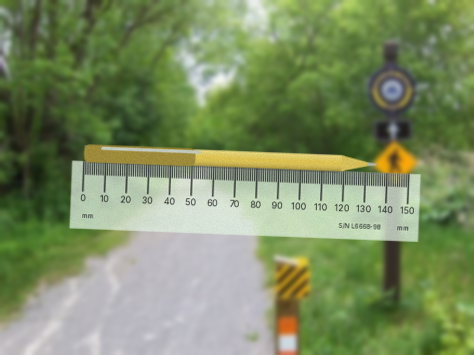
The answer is 135 mm
